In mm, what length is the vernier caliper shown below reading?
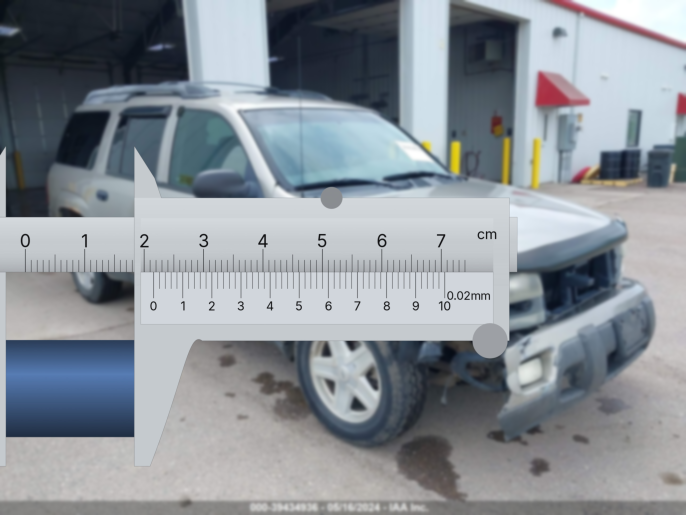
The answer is 21.6 mm
